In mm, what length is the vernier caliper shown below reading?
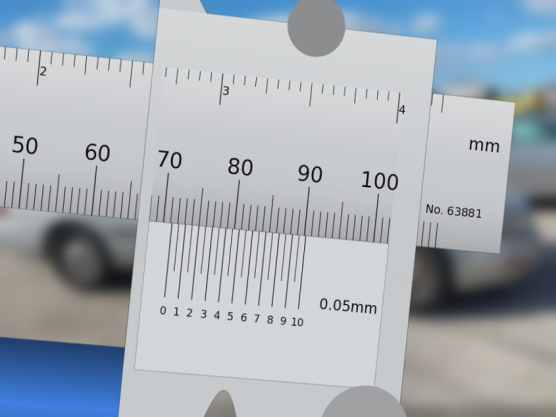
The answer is 71.2 mm
